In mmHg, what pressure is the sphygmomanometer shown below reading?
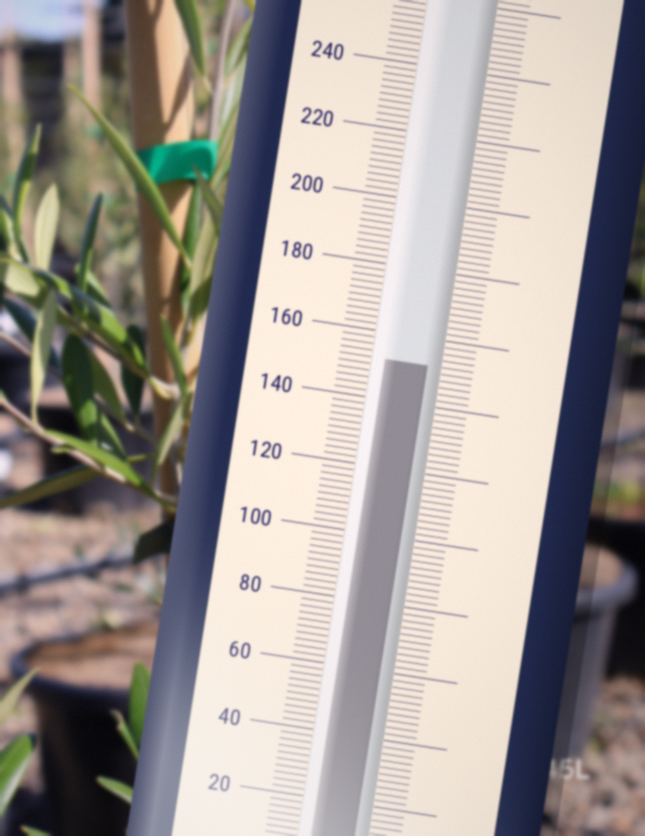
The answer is 152 mmHg
